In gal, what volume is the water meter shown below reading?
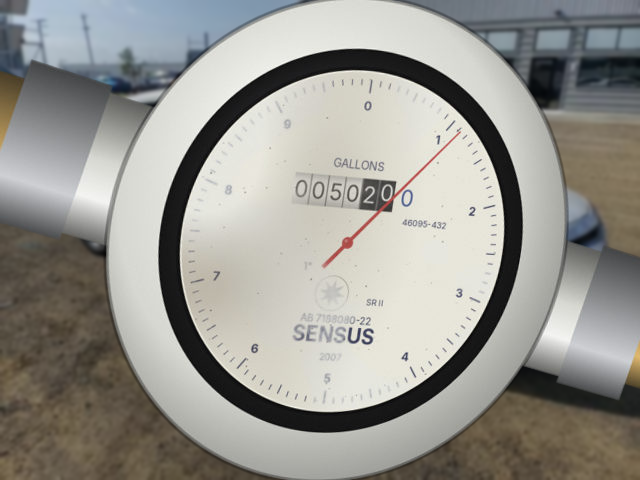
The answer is 50201.1 gal
